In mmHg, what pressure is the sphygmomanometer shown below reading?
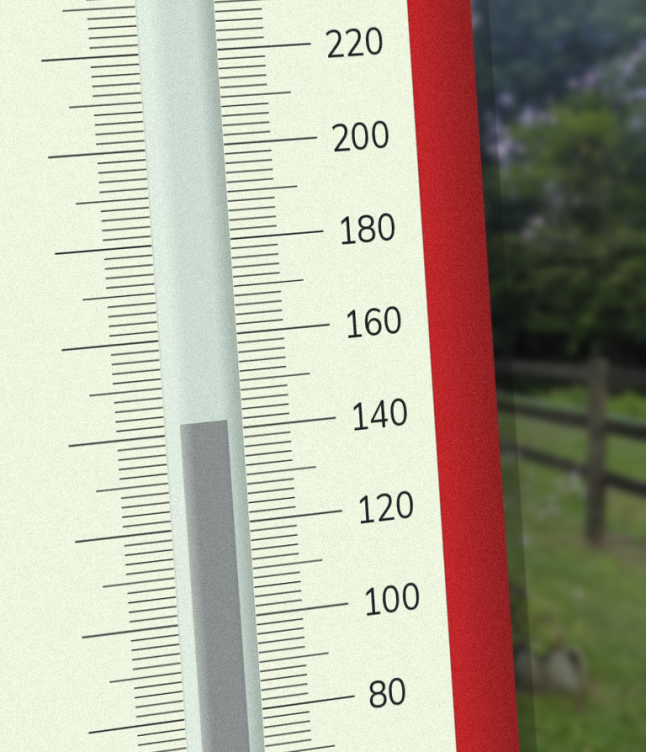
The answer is 142 mmHg
